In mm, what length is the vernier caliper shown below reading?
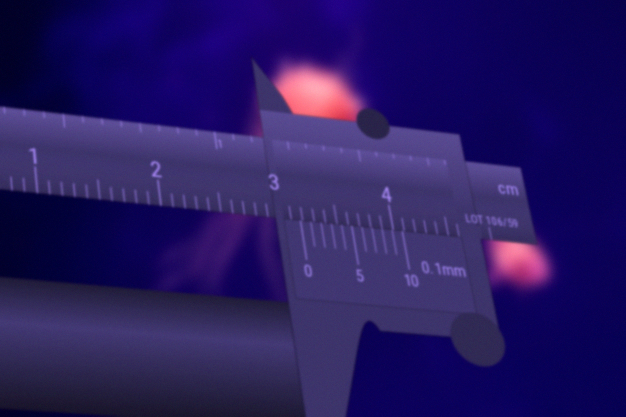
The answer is 31.8 mm
